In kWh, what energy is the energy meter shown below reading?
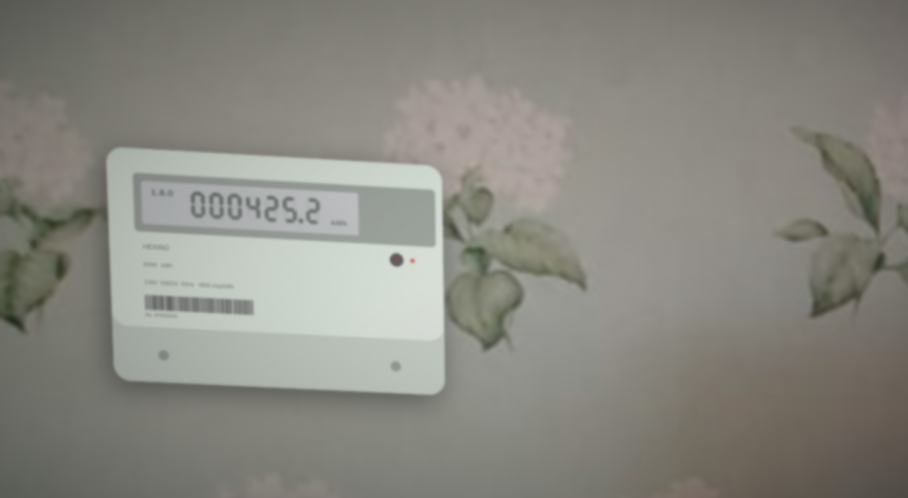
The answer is 425.2 kWh
